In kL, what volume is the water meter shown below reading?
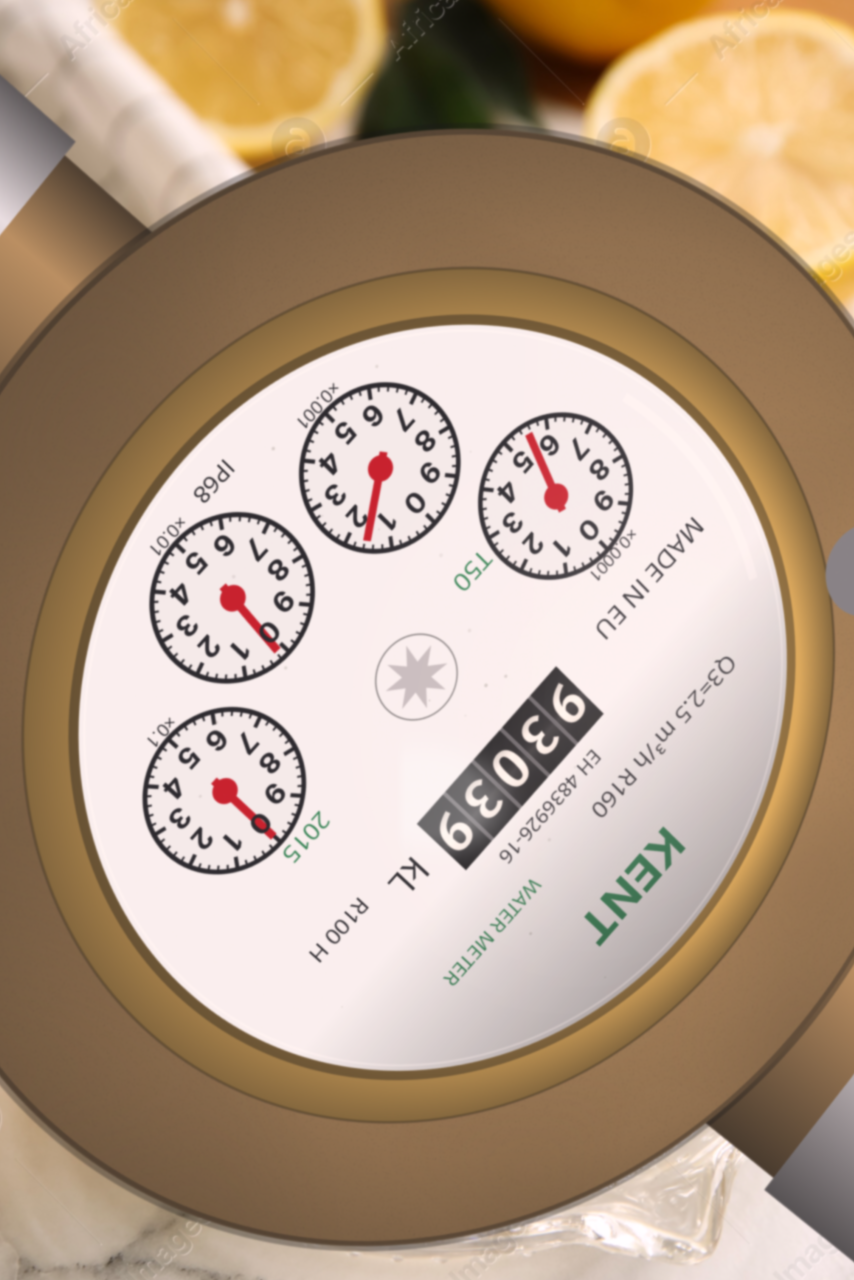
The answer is 93039.0015 kL
